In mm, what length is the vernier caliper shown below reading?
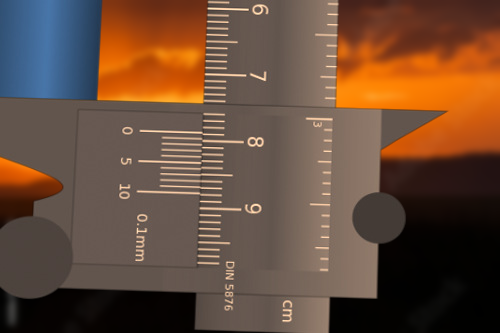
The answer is 78.8 mm
